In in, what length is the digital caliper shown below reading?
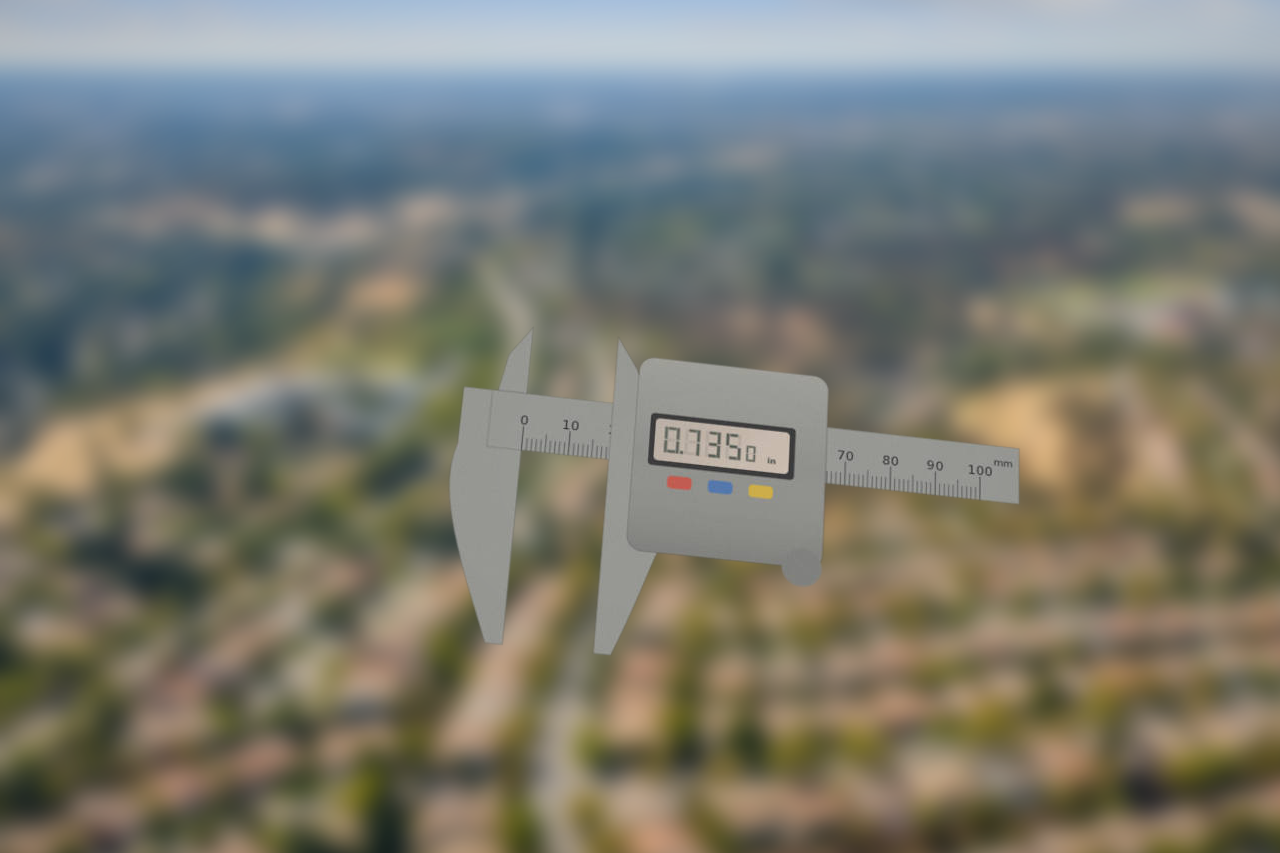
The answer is 0.7350 in
